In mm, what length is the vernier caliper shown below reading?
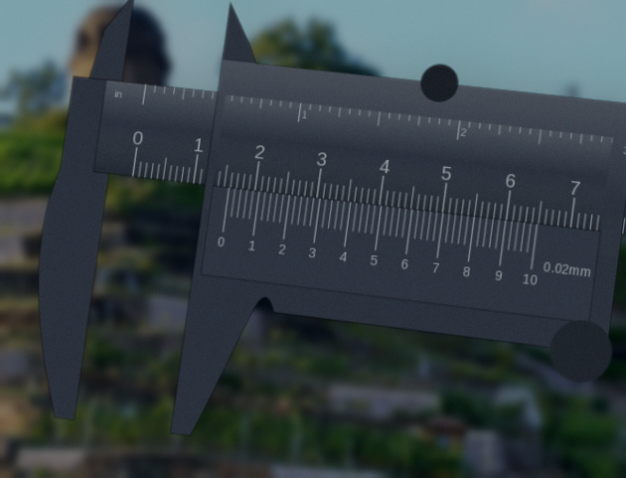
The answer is 15.8 mm
